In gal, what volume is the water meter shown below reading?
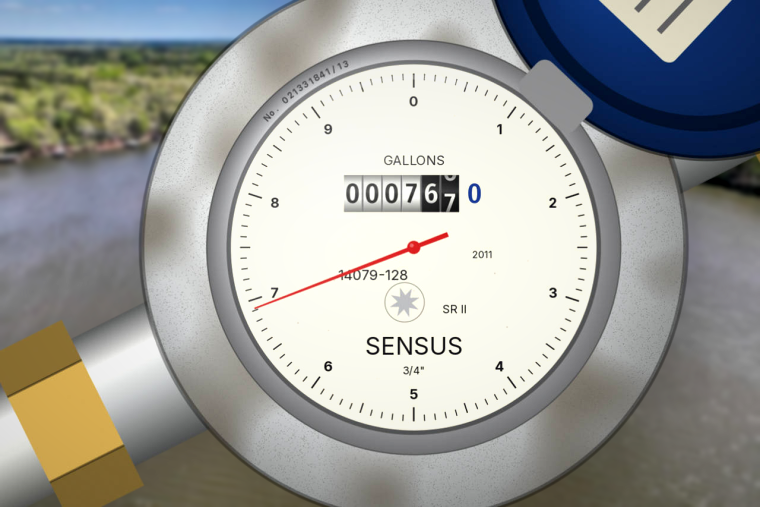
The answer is 7666.9 gal
